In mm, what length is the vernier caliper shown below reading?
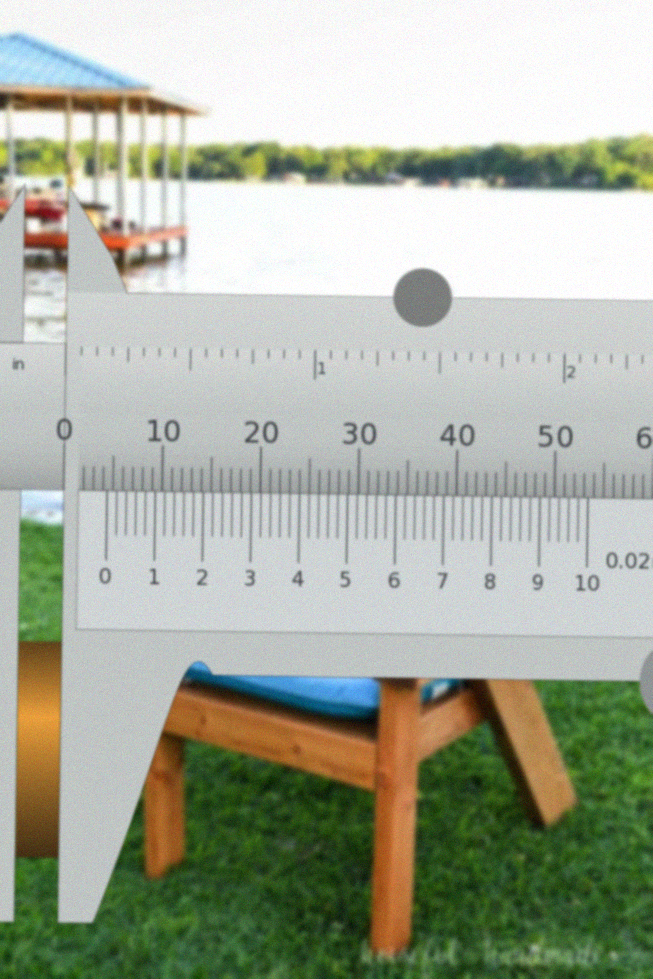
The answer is 4.4 mm
